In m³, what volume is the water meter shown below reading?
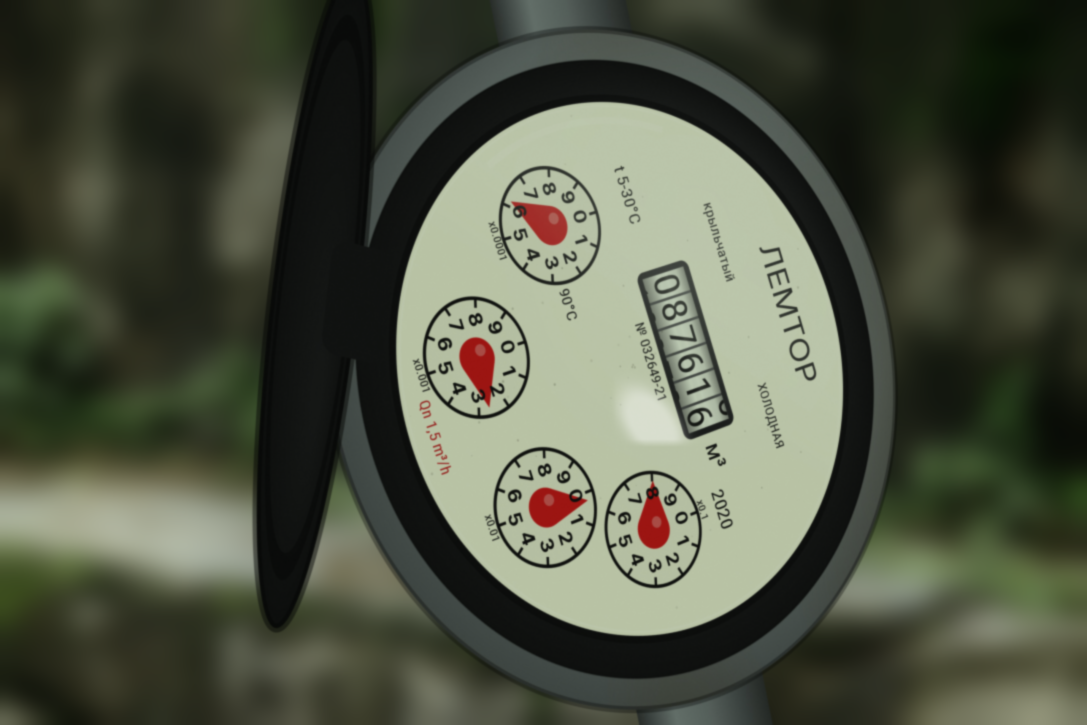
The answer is 87615.8026 m³
